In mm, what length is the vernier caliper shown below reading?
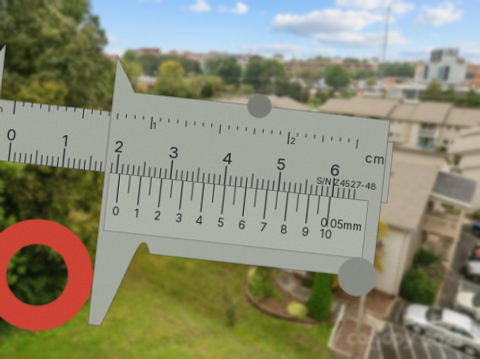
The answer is 20.6 mm
